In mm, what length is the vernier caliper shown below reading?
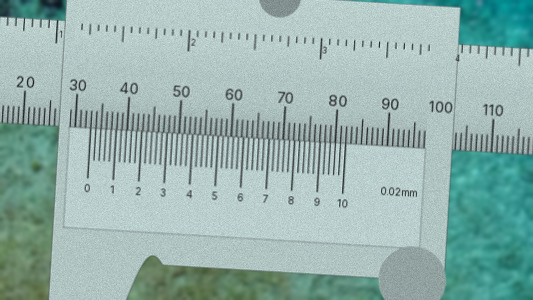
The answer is 33.0 mm
